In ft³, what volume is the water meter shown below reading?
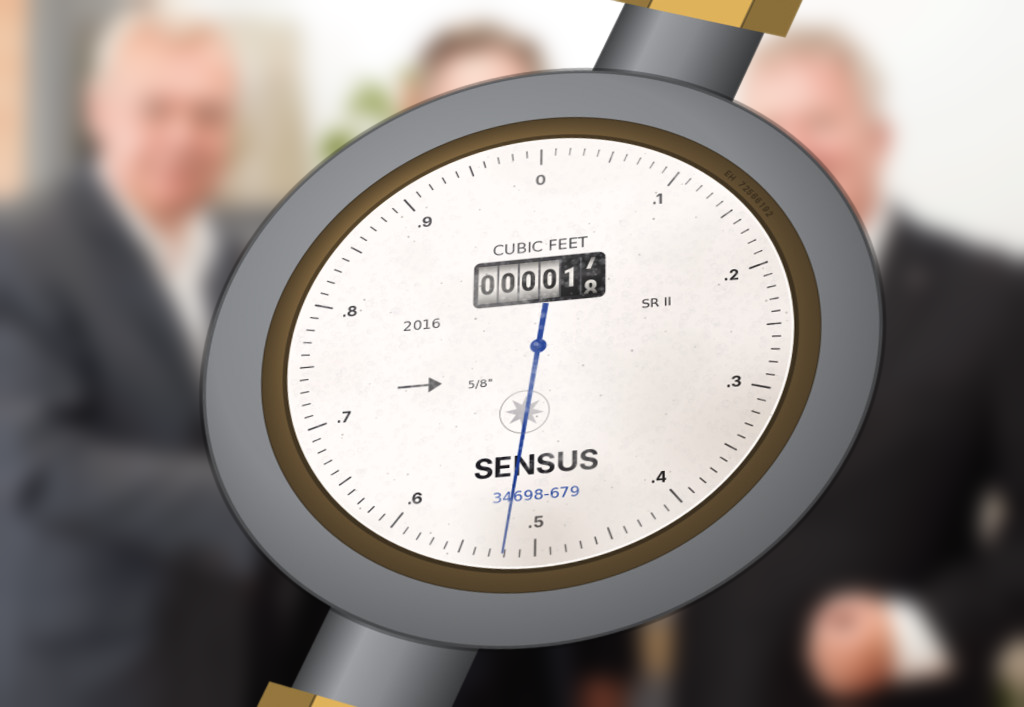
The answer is 17.52 ft³
